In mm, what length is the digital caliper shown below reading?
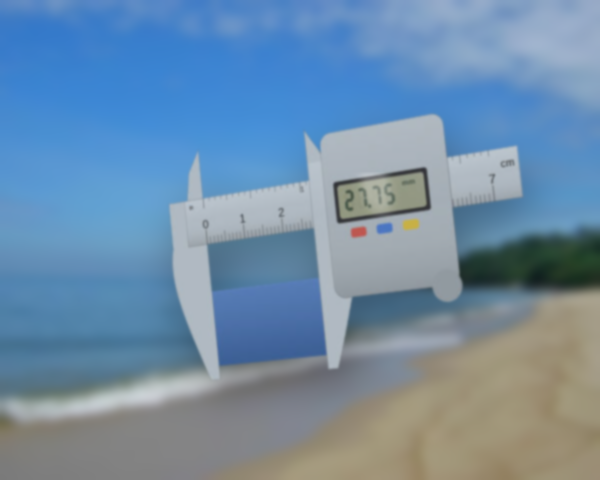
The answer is 27.75 mm
